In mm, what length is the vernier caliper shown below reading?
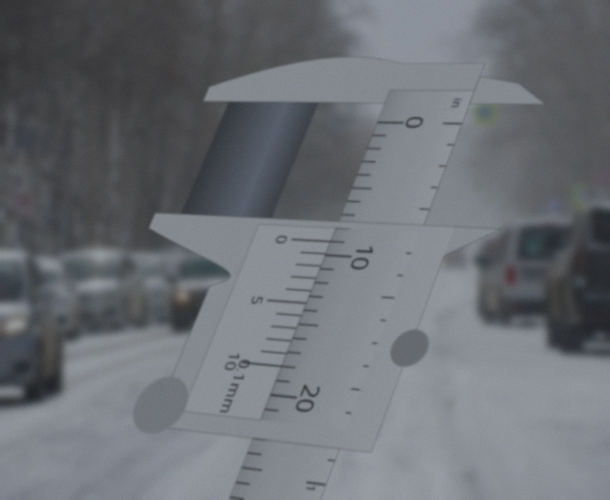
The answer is 9.0 mm
